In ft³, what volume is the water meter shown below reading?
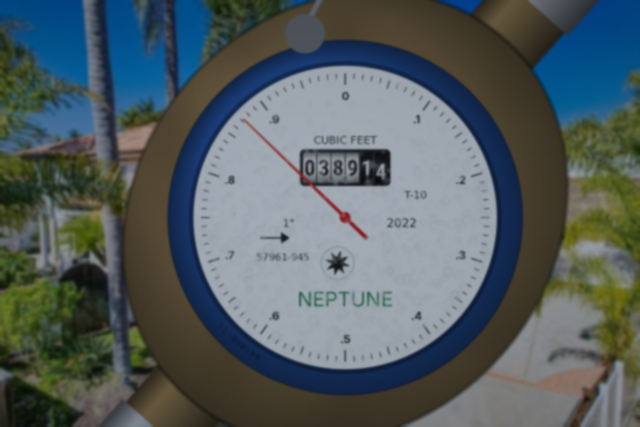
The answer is 38913.87 ft³
